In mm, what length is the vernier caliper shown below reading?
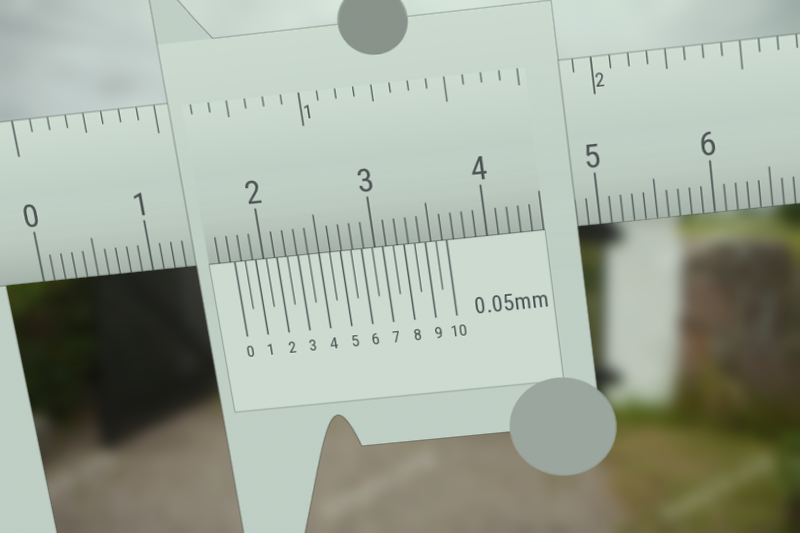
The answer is 17.4 mm
